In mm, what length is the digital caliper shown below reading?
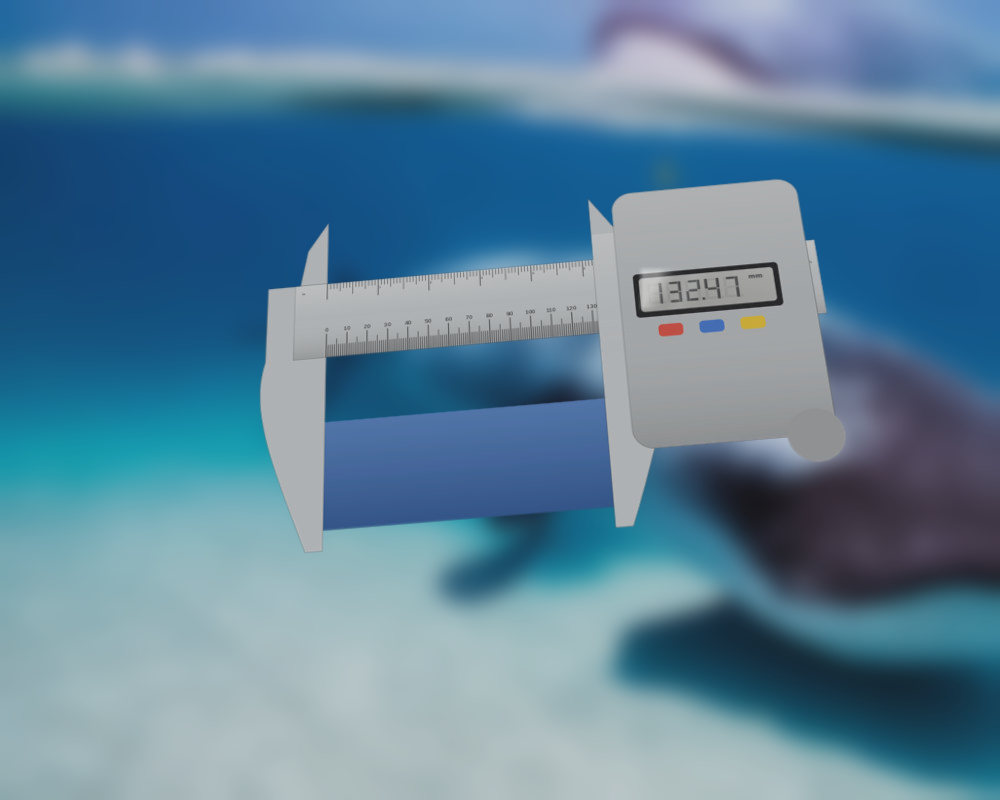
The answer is 132.47 mm
